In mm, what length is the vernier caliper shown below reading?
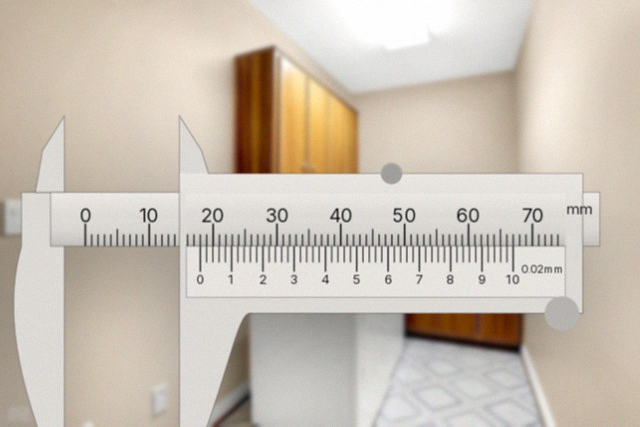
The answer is 18.0 mm
